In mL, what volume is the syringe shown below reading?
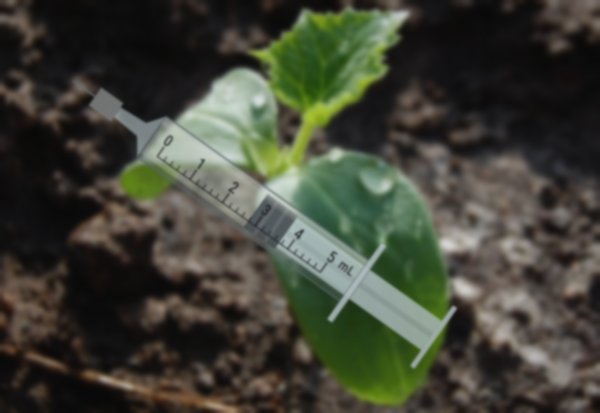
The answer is 2.8 mL
